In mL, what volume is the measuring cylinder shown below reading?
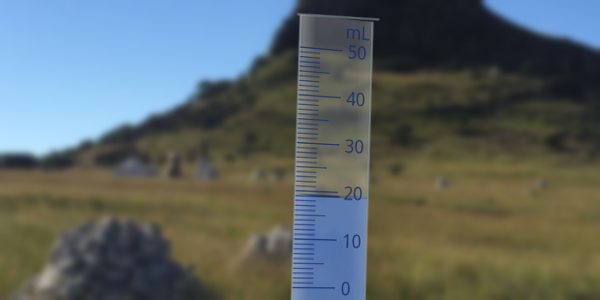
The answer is 19 mL
